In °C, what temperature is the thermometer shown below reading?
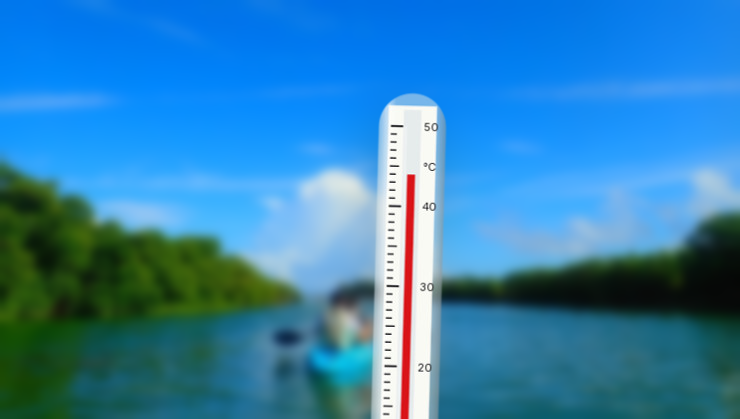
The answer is 44 °C
